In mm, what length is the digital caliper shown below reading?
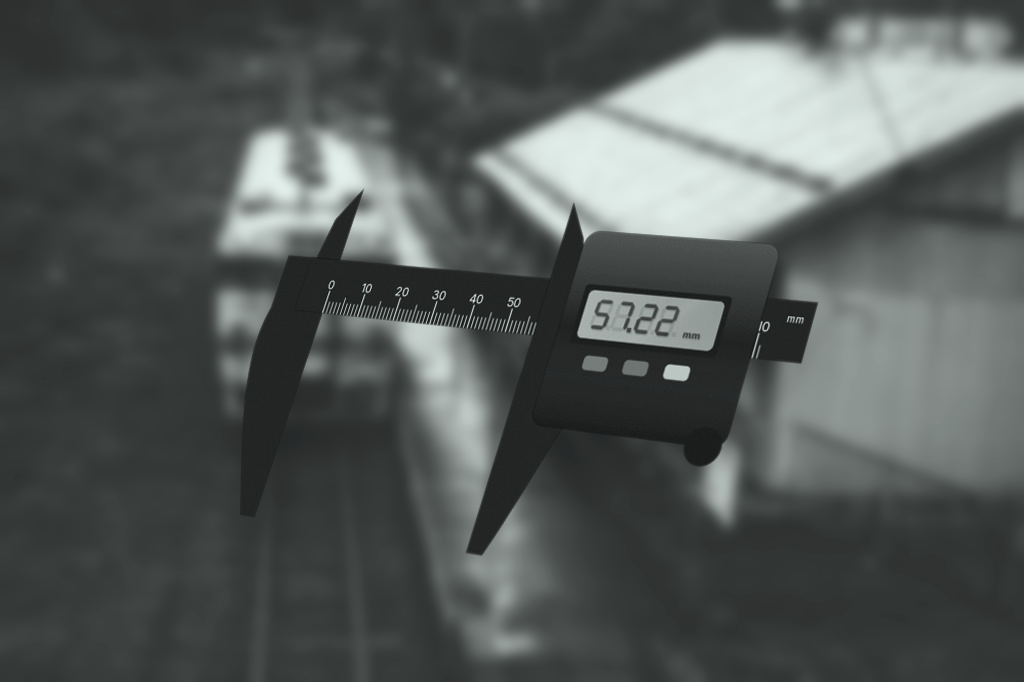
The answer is 57.22 mm
